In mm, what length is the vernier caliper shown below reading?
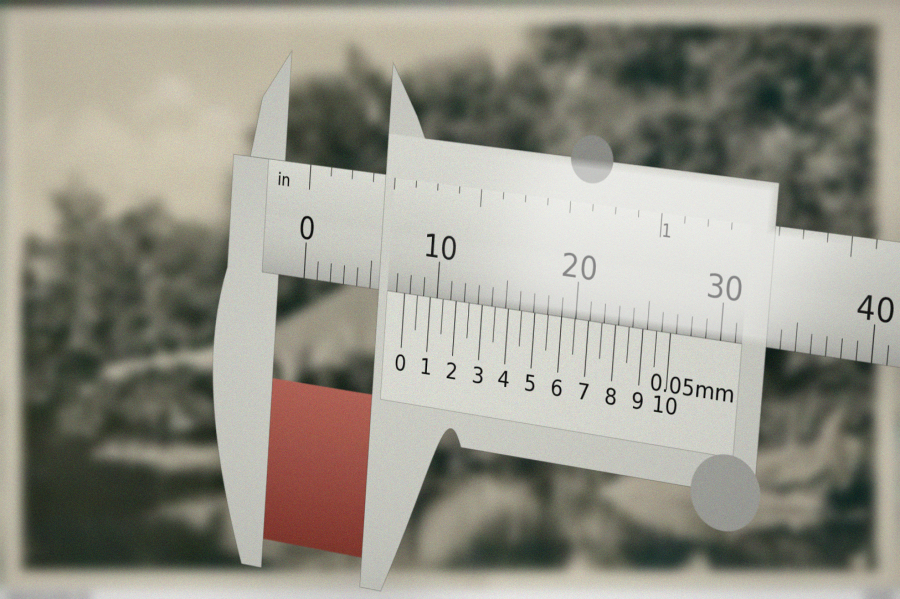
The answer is 7.6 mm
